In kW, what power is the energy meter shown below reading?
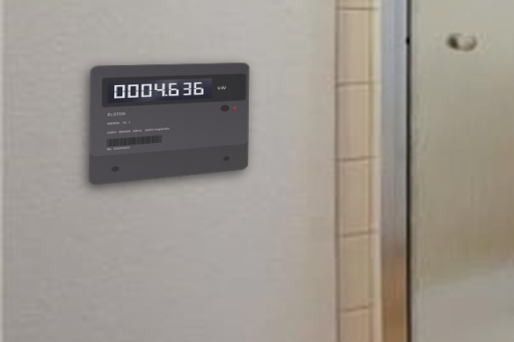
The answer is 4.636 kW
